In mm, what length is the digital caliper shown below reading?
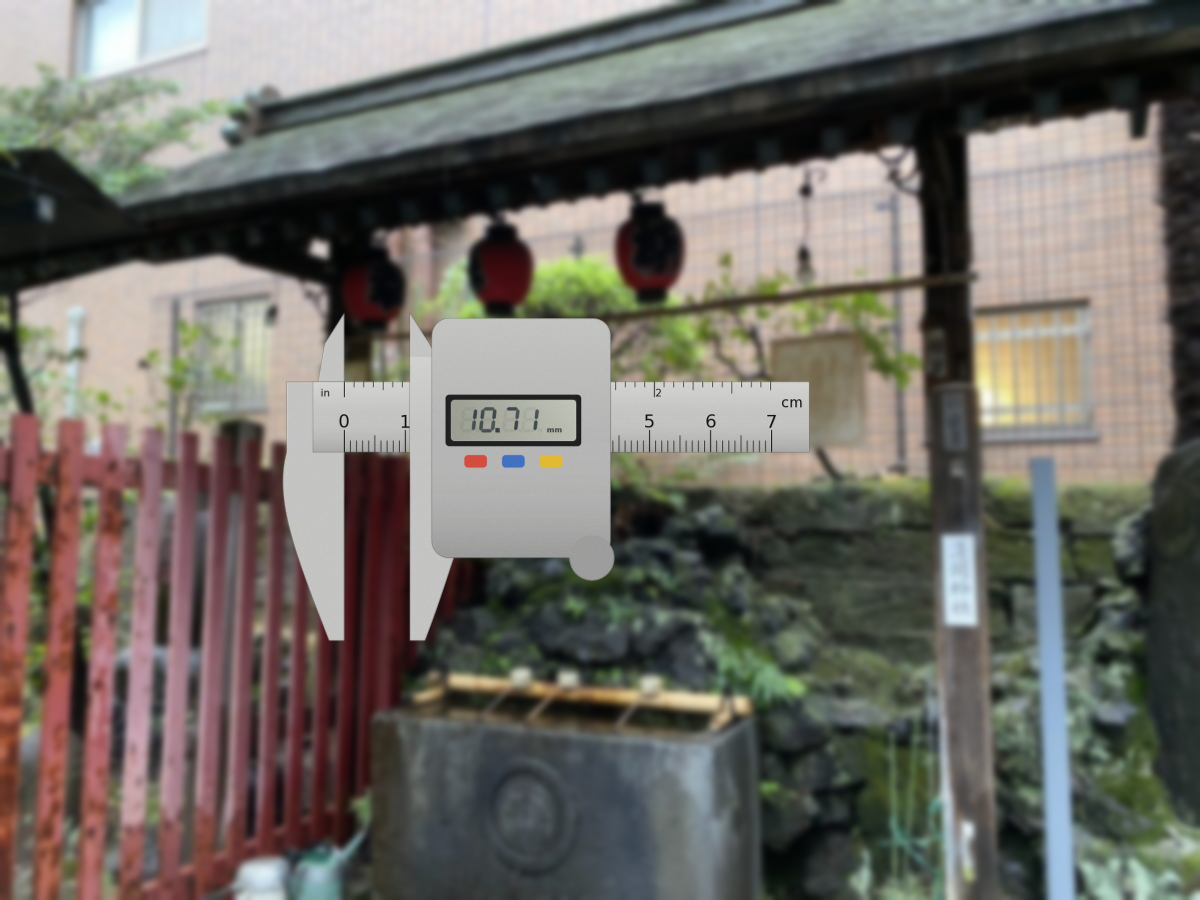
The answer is 10.71 mm
